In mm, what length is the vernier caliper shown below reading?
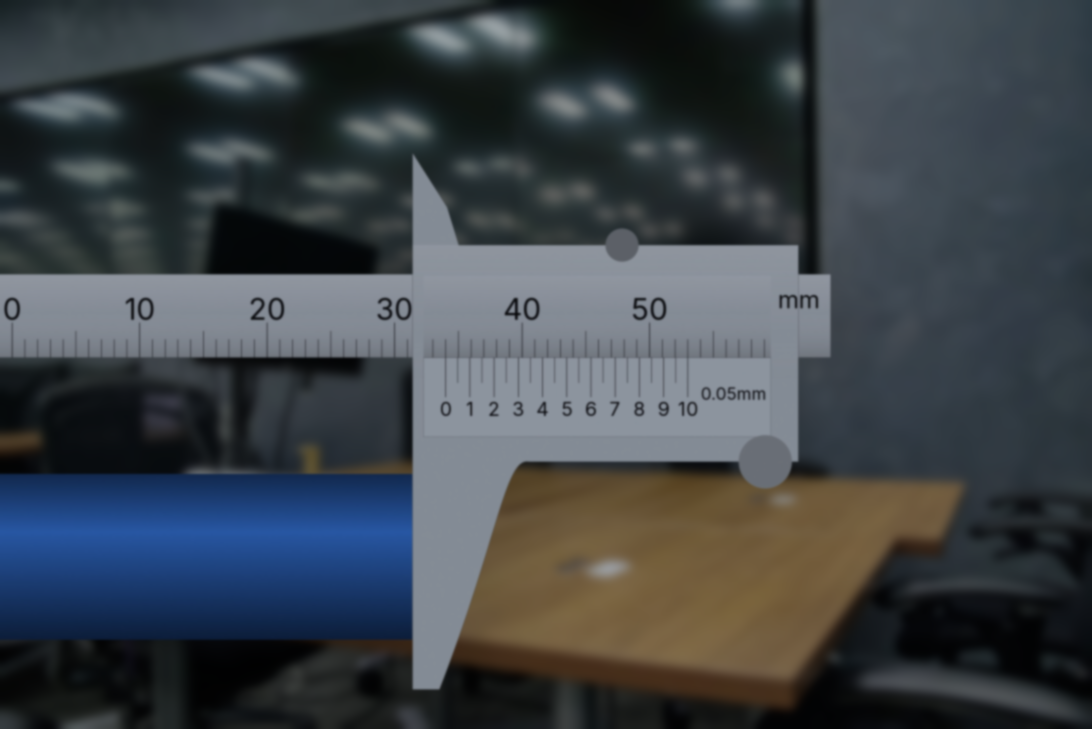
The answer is 34.0 mm
